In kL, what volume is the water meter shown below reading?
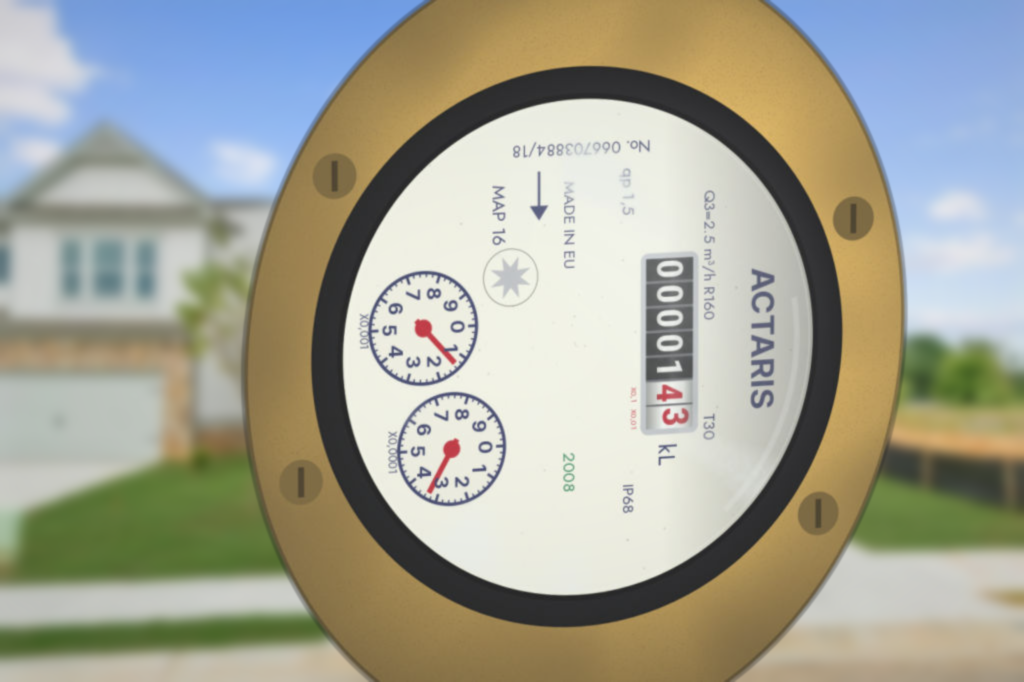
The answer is 1.4313 kL
